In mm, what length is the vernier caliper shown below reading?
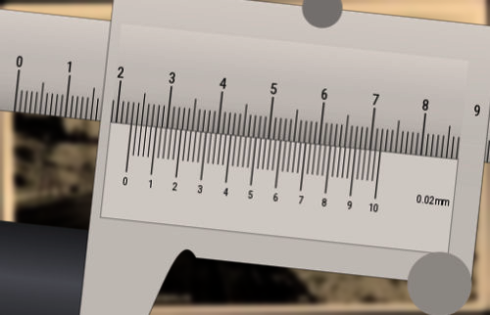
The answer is 23.0 mm
